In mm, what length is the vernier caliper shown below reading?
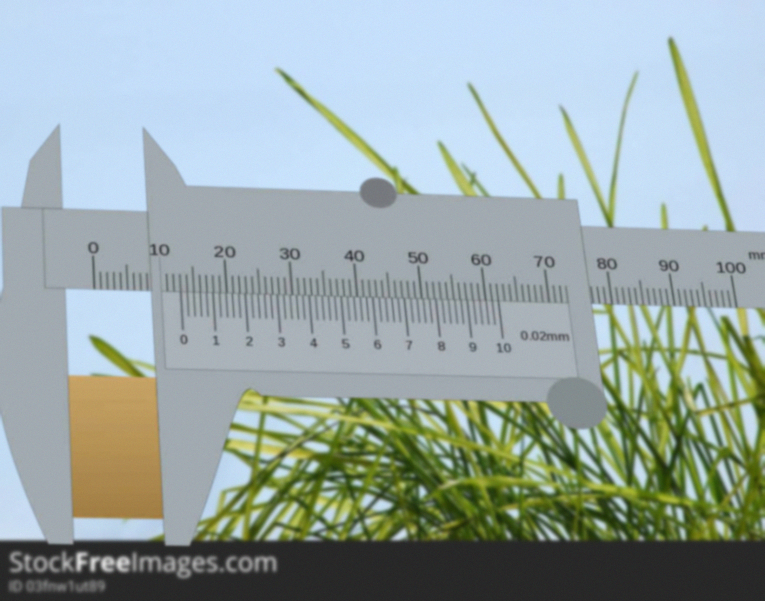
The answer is 13.0 mm
